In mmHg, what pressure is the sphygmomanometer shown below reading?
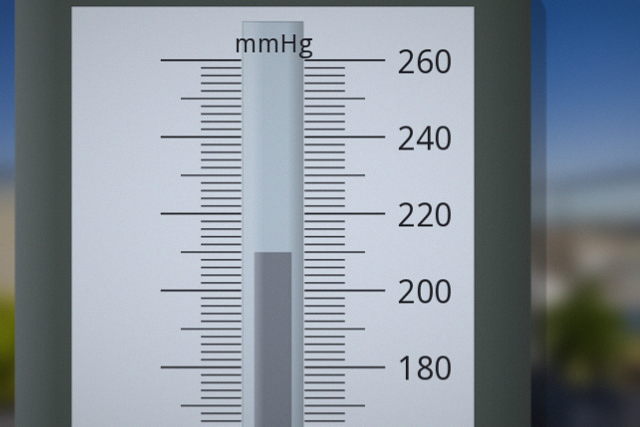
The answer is 210 mmHg
